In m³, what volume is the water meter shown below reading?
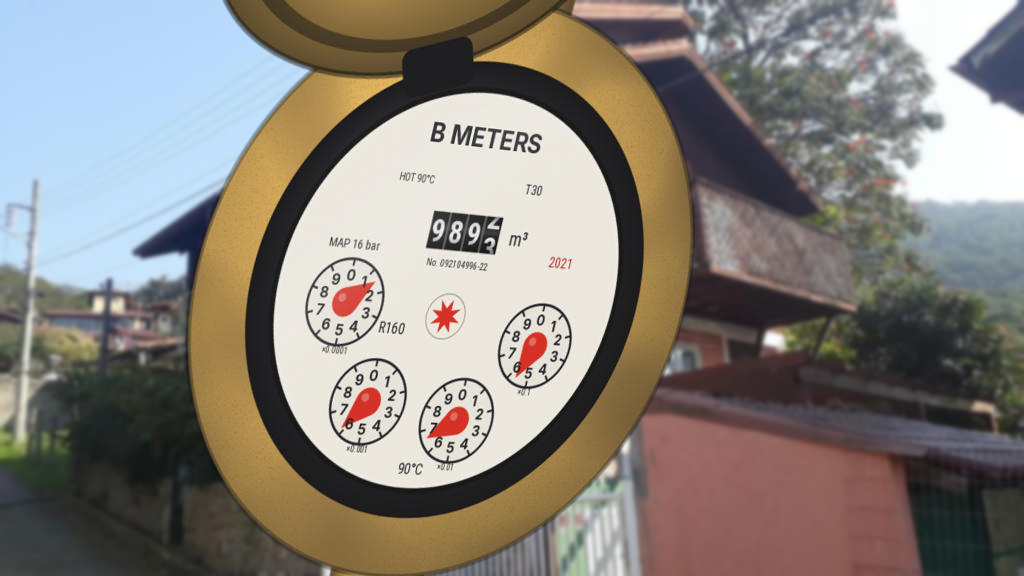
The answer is 9892.5661 m³
